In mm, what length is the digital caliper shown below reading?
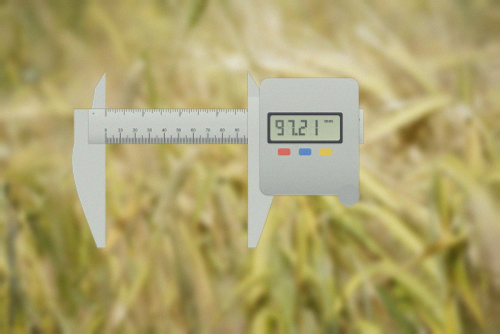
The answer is 97.21 mm
